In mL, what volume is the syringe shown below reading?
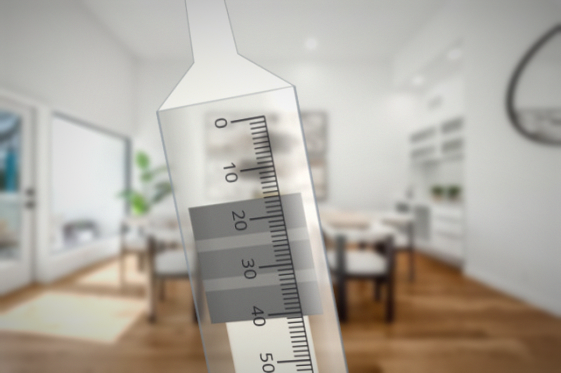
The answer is 16 mL
